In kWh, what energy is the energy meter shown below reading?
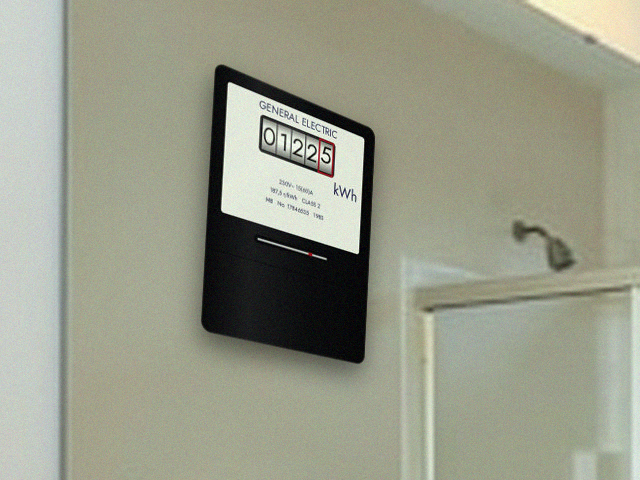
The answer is 122.5 kWh
